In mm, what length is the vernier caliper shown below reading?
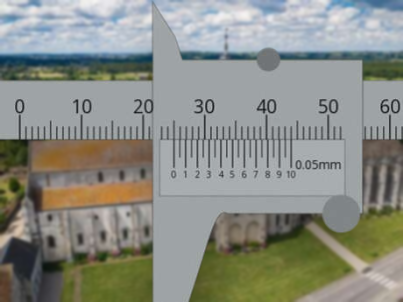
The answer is 25.0 mm
